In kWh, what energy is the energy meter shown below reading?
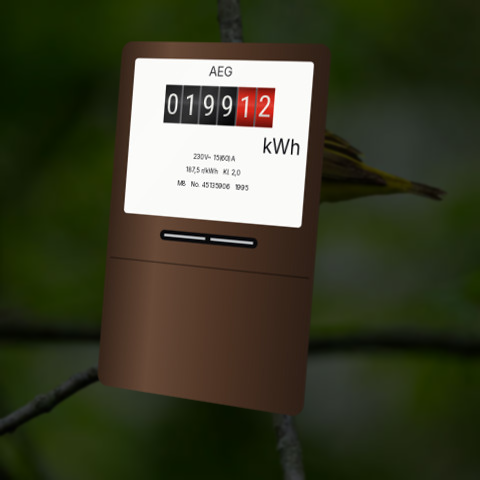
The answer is 199.12 kWh
